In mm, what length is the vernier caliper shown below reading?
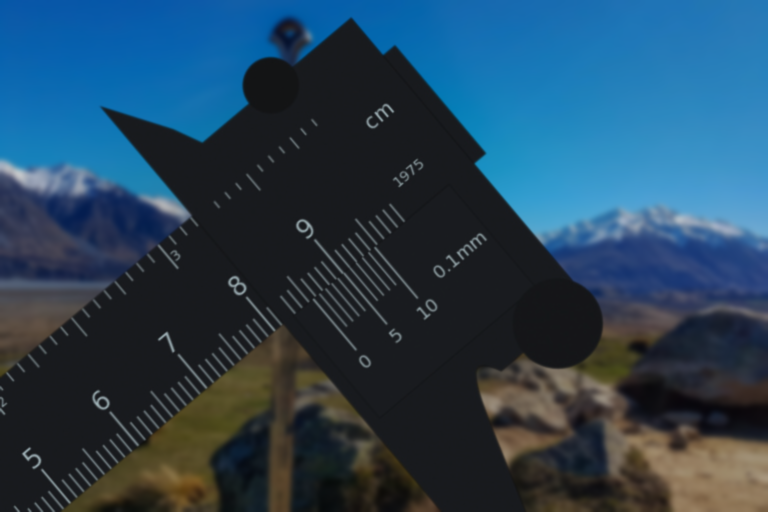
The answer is 85.6 mm
